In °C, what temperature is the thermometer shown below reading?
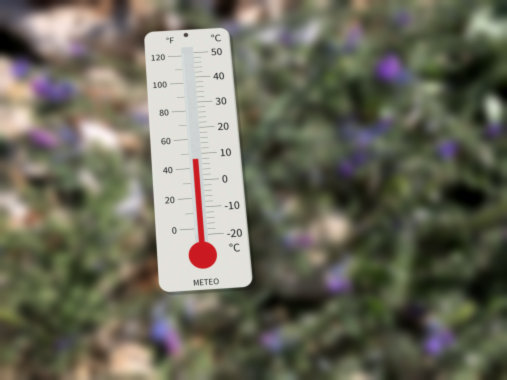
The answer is 8 °C
